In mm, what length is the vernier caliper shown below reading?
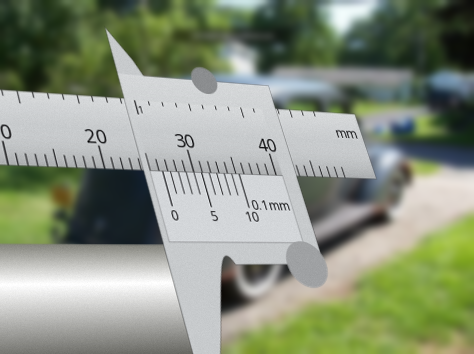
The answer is 26.4 mm
